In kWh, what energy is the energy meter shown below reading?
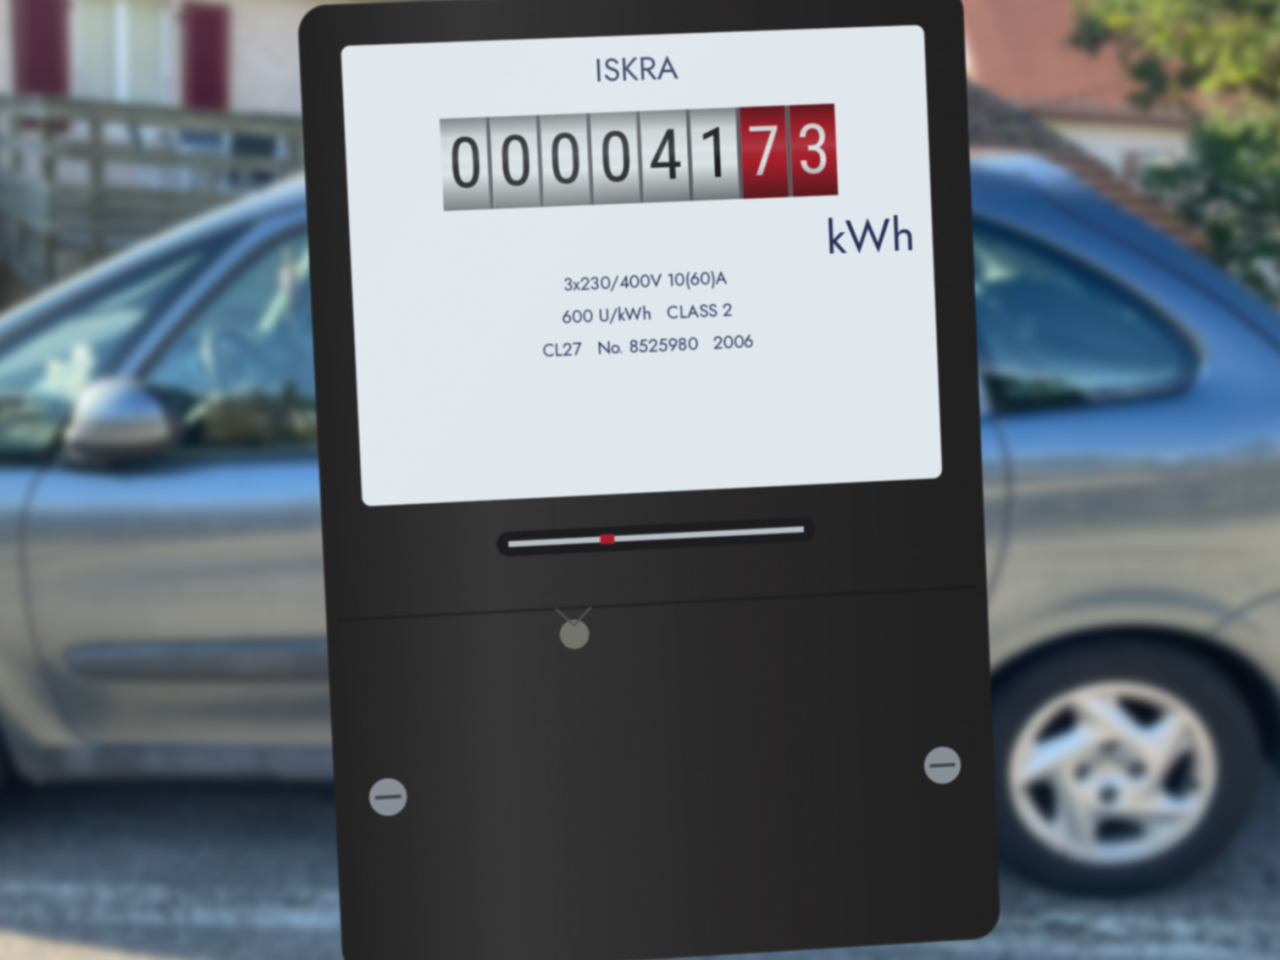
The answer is 41.73 kWh
